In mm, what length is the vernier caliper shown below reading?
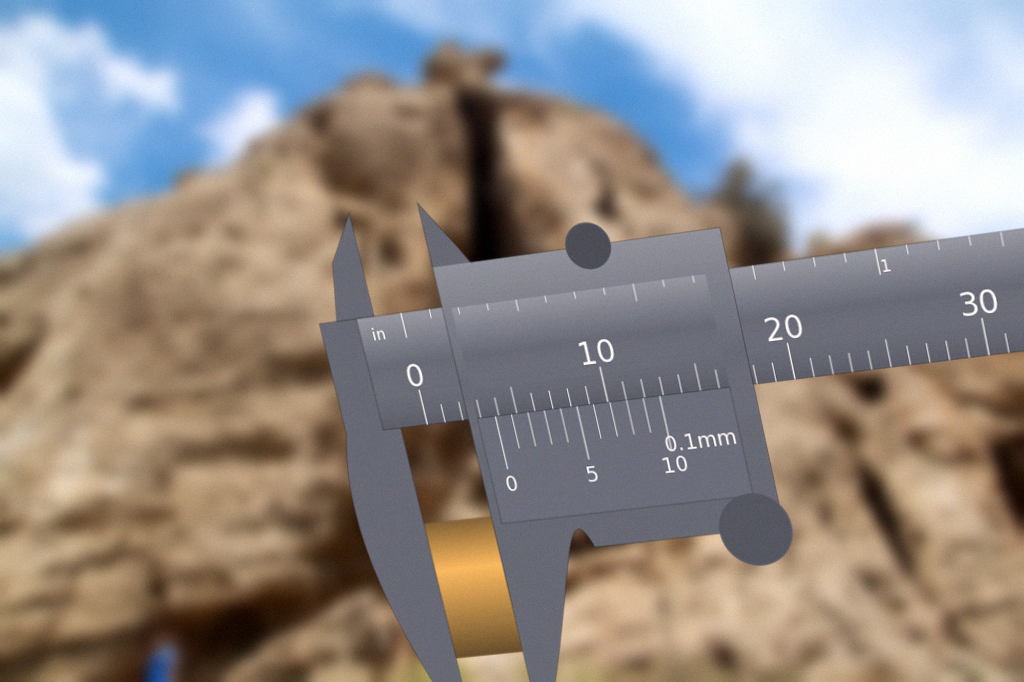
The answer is 3.8 mm
